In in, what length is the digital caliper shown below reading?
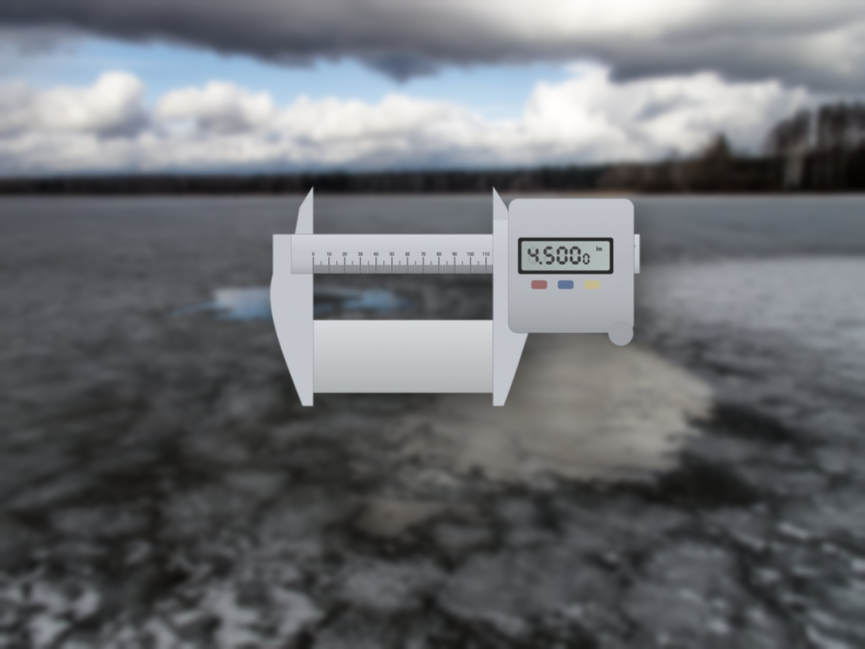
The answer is 4.5000 in
